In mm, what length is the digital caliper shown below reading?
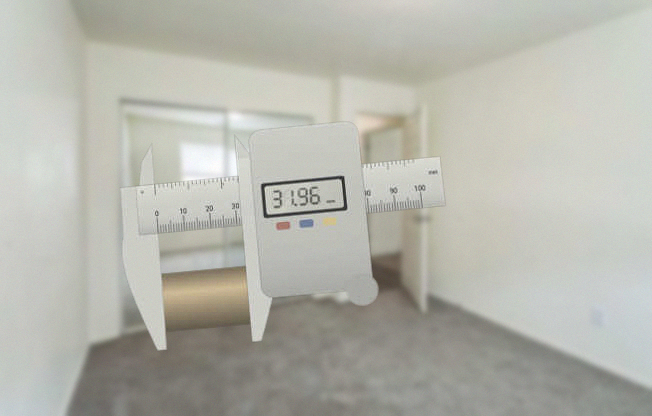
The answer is 31.96 mm
